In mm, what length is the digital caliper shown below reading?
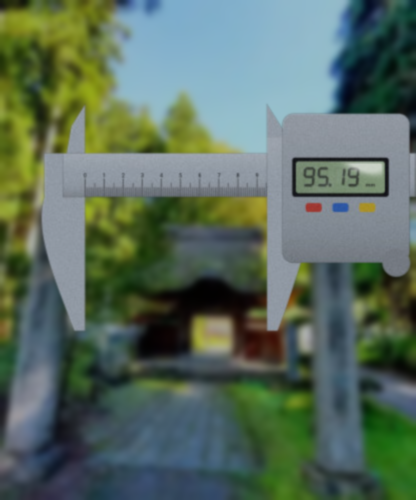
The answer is 95.19 mm
